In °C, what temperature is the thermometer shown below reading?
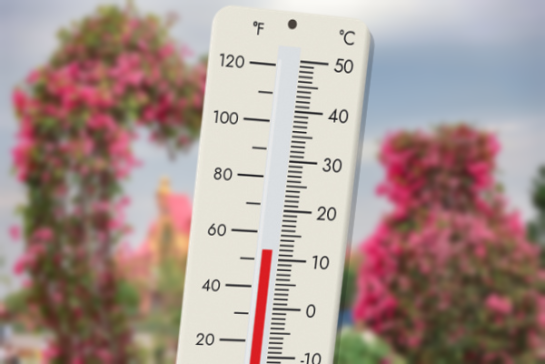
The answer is 12 °C
